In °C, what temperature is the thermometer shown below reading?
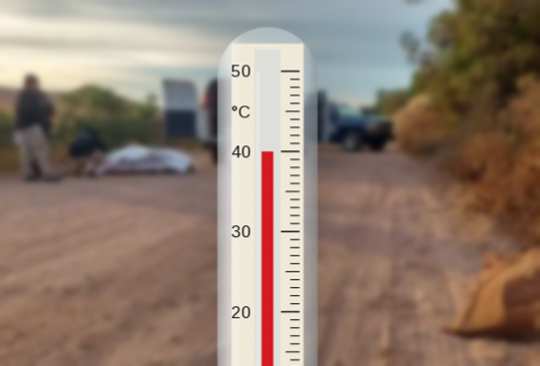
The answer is 40 °C
